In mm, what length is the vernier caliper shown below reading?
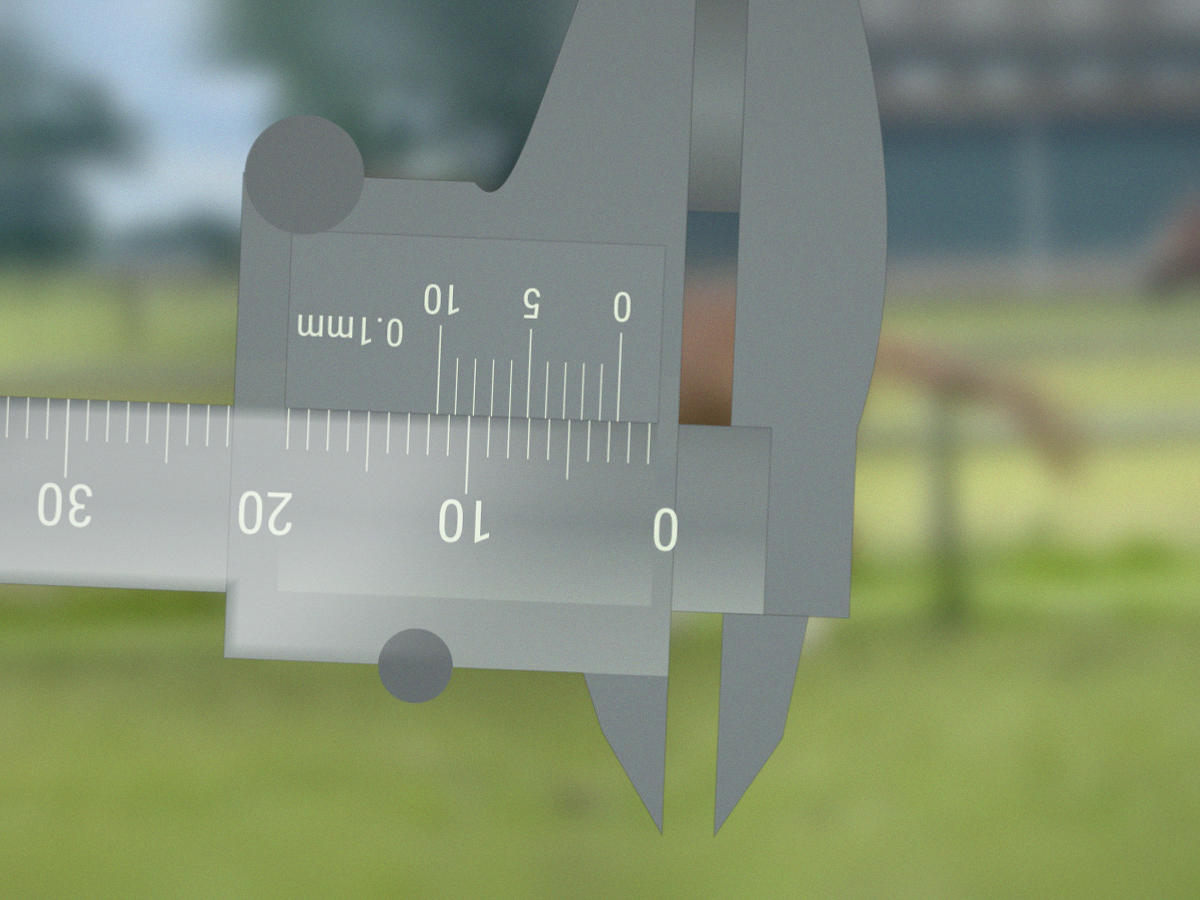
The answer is 2.6 mm
